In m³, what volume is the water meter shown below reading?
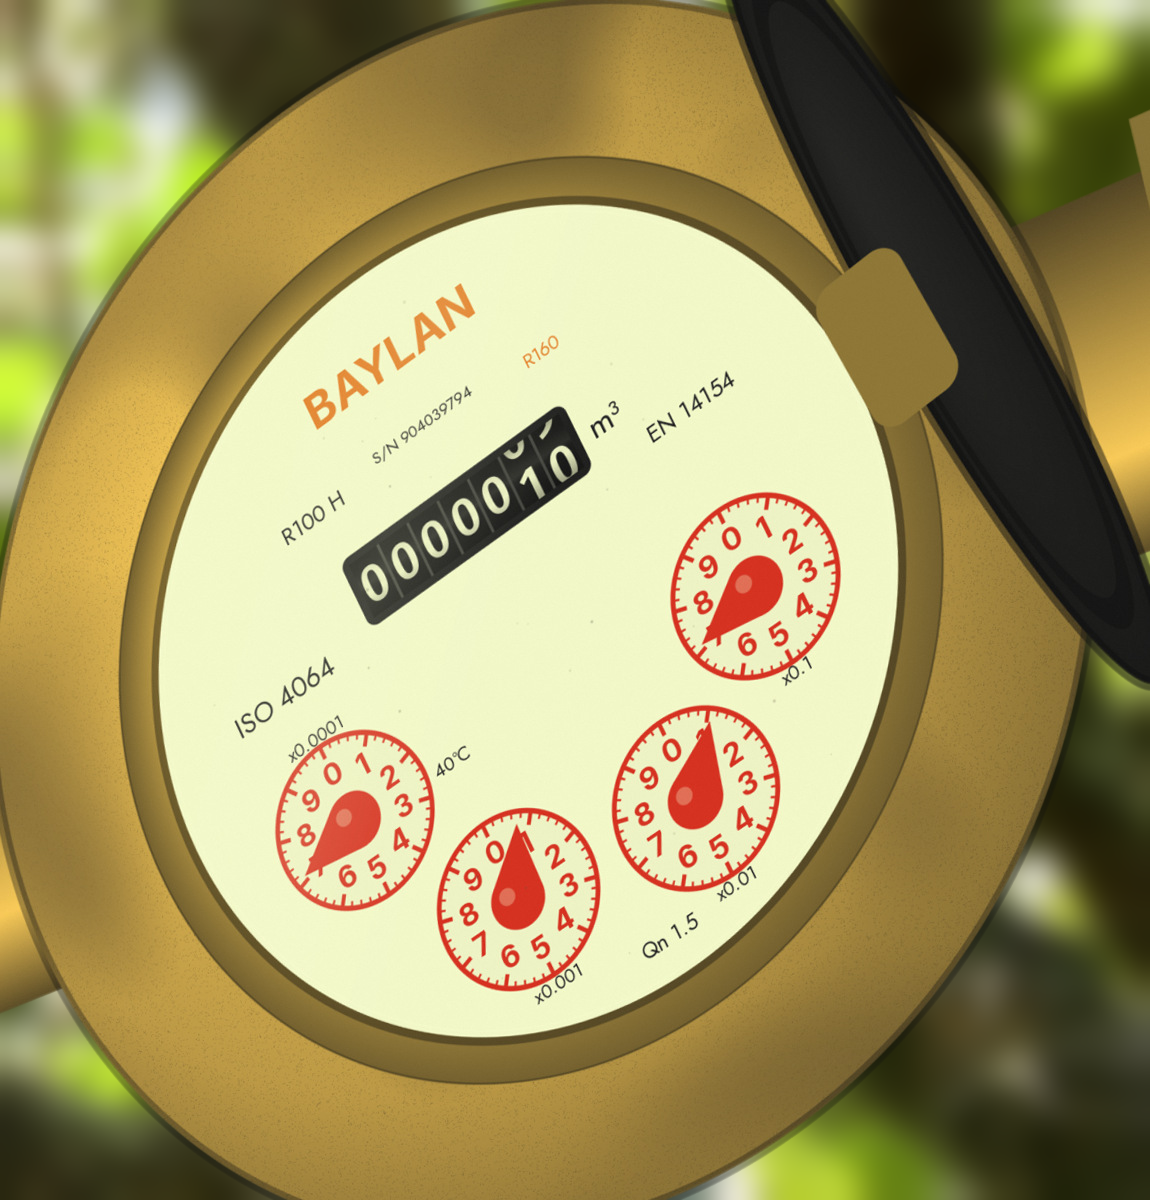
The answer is 9.7107 m³
